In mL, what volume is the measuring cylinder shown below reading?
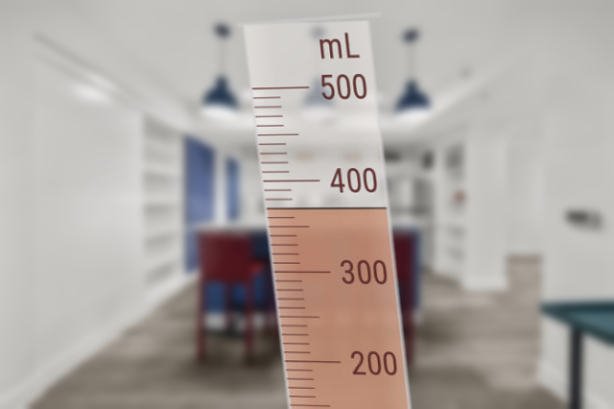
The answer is 370 mL
